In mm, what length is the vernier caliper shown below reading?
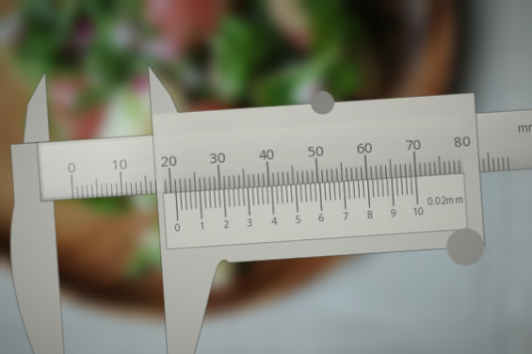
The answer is 21.0 mm
